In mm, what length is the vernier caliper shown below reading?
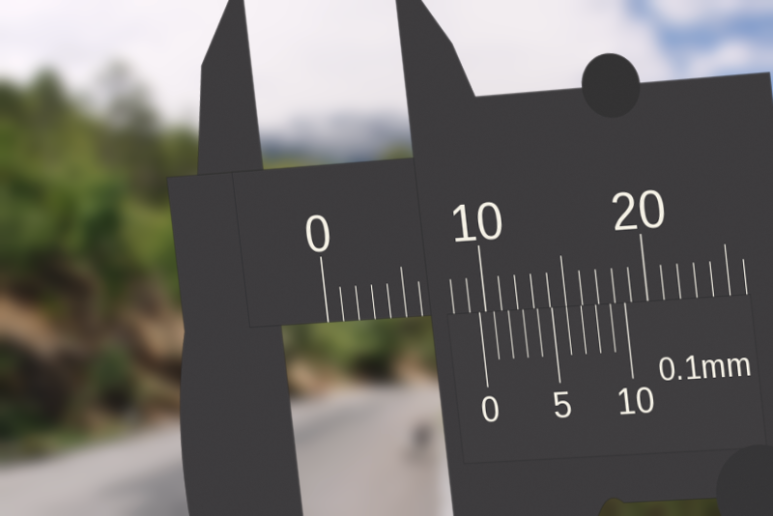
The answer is 9.6 mm
